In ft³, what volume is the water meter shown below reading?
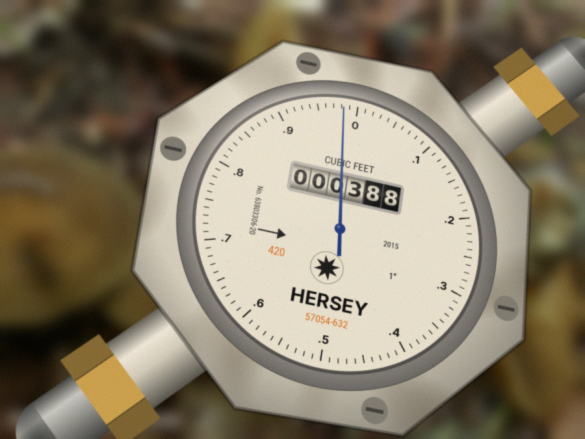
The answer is 387.98 ft³
